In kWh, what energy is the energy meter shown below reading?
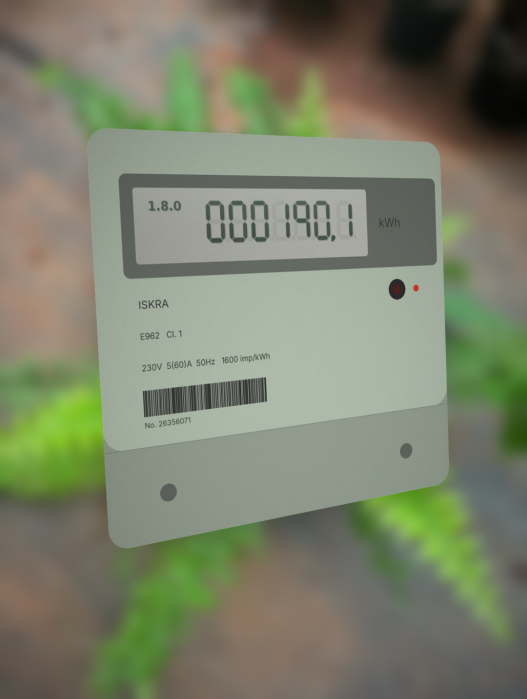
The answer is 190.1 kWh
